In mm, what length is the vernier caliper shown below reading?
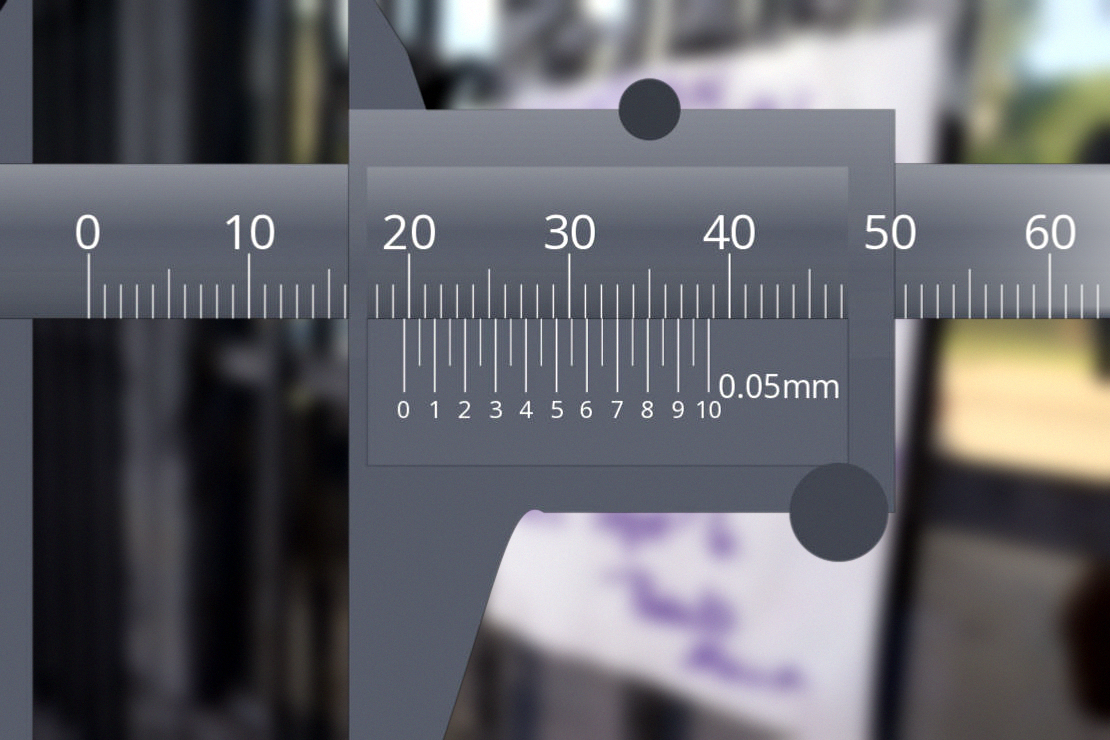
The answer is 19.7 mm
